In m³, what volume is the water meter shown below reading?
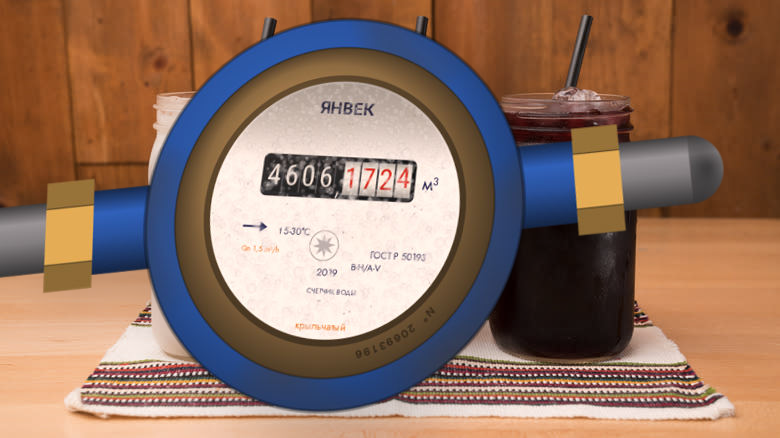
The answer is 4606.1724 m³
